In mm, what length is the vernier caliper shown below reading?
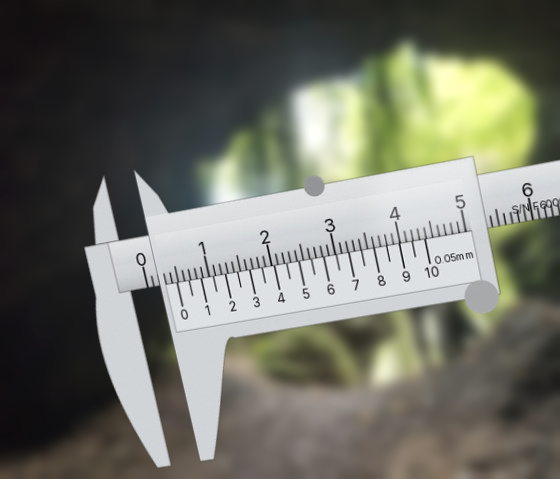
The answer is 4.8 mm
